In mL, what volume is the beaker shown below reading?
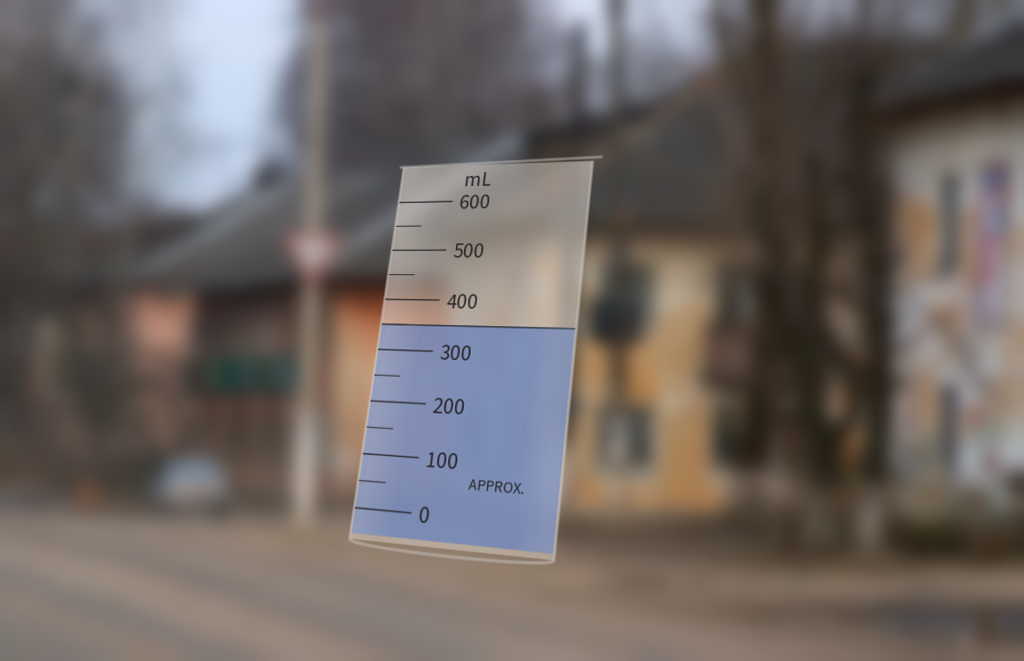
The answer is 350 mL
